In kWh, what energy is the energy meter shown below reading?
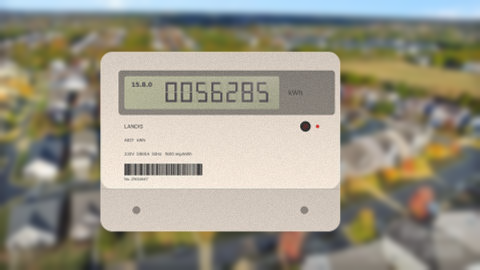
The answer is 56285 kWh
